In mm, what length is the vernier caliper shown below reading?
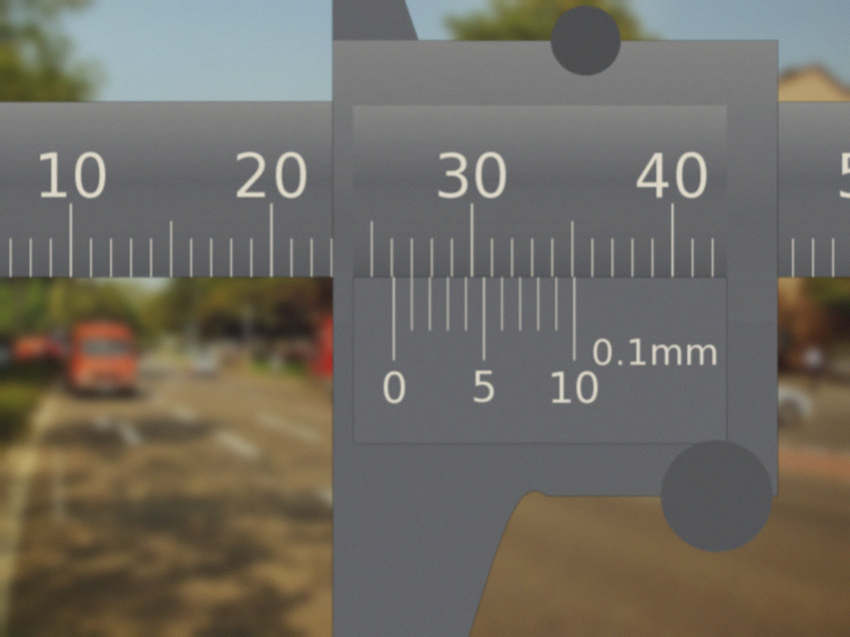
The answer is 26.1 mm
